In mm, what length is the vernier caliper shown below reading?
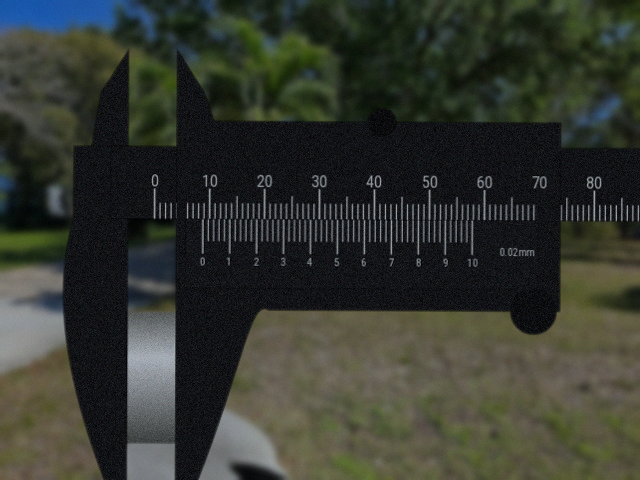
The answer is 8.8 mm
